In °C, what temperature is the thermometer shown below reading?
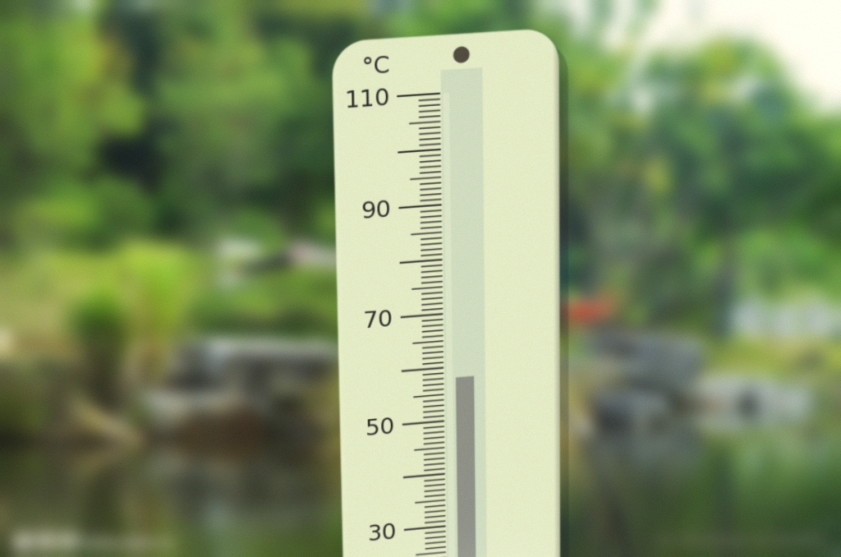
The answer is 58 °C
